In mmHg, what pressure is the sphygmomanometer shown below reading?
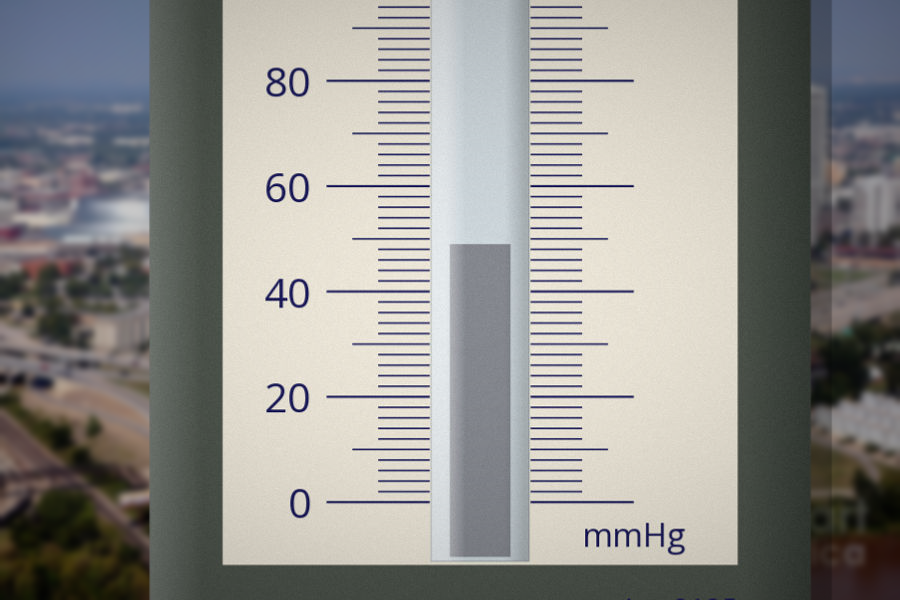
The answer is 49 mmHg
